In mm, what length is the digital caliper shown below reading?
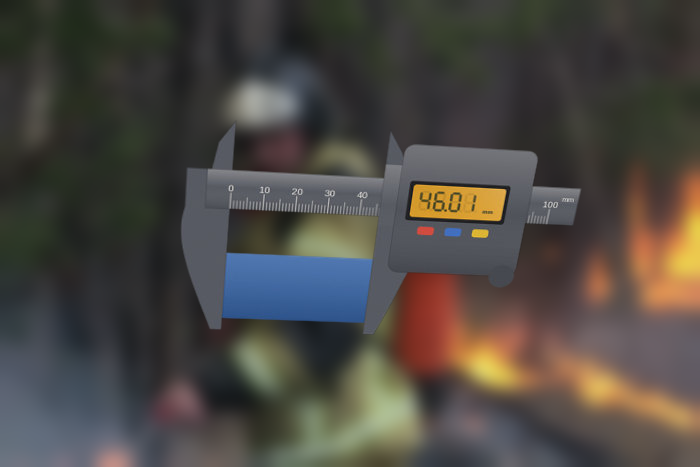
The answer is 46.01 mm
